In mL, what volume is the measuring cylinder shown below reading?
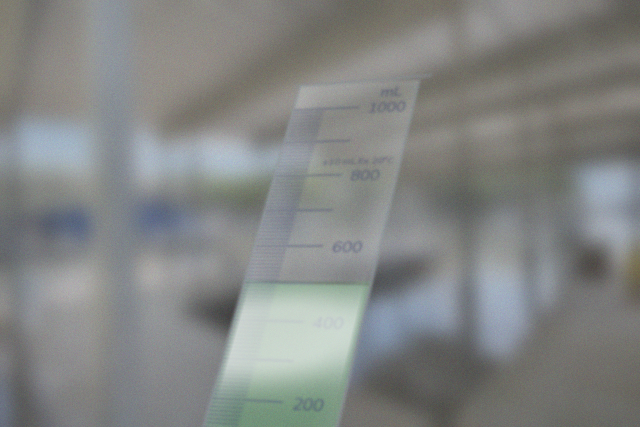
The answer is 500 mL
